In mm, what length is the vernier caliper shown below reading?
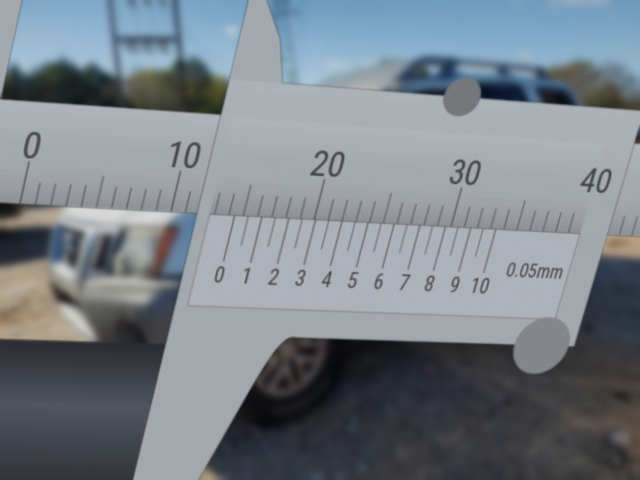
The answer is 14.4 mm
